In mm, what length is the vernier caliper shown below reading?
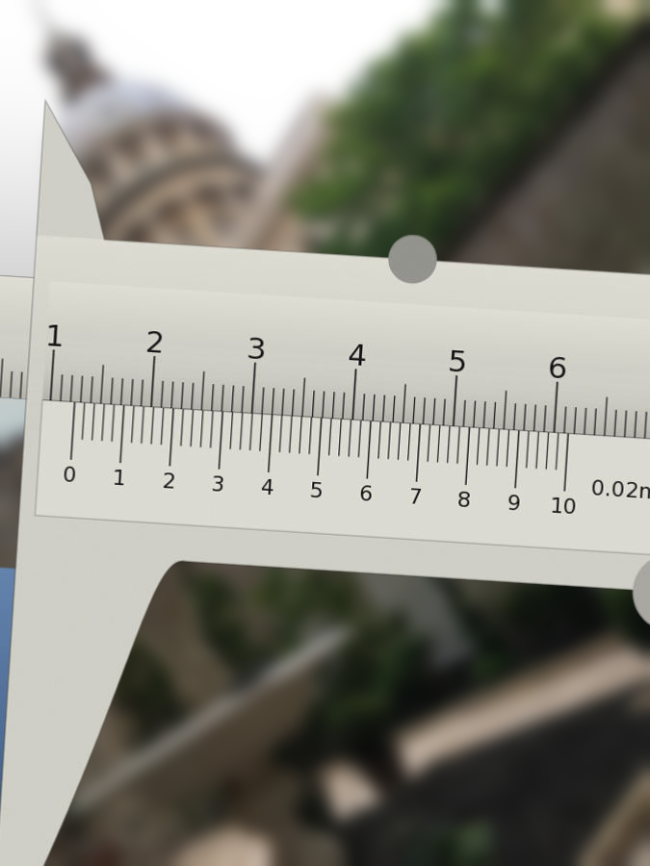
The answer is 12.4 mm
